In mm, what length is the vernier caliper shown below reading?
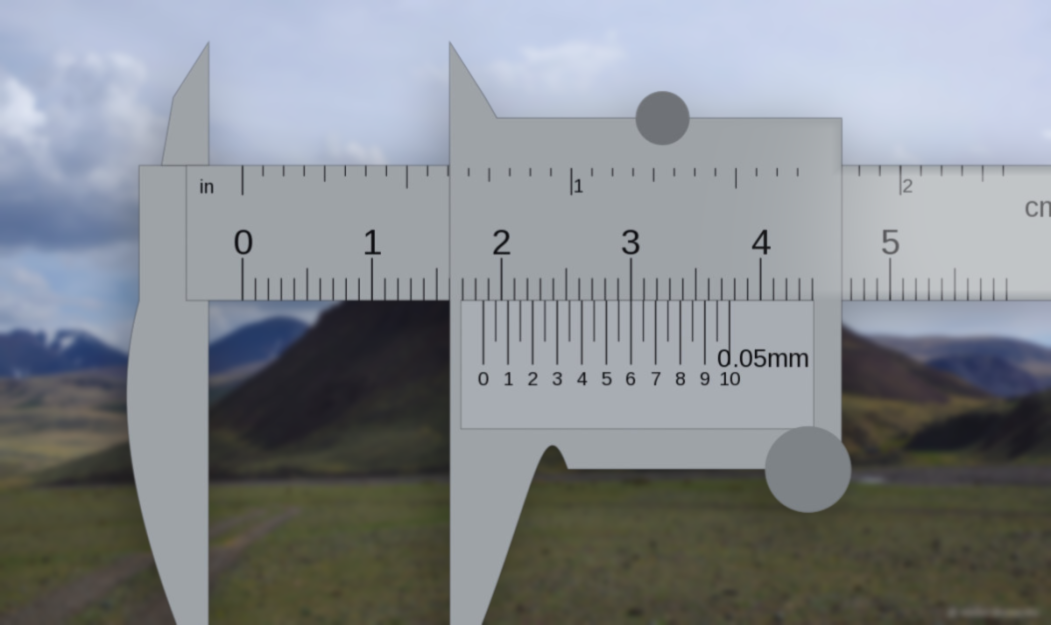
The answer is 18.6 mm
